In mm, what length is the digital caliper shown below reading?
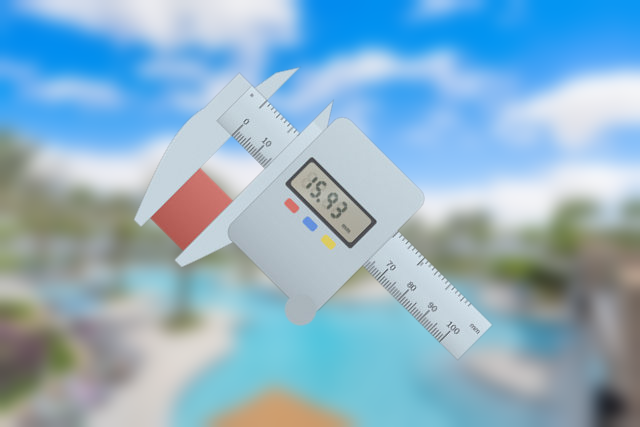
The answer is 15.93 mm
